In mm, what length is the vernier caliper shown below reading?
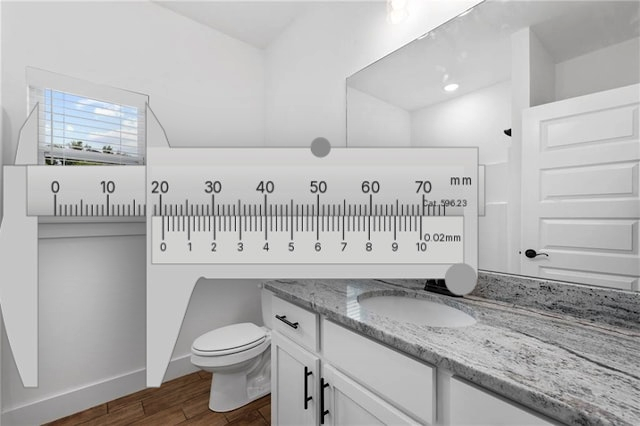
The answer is 20.5 mm
